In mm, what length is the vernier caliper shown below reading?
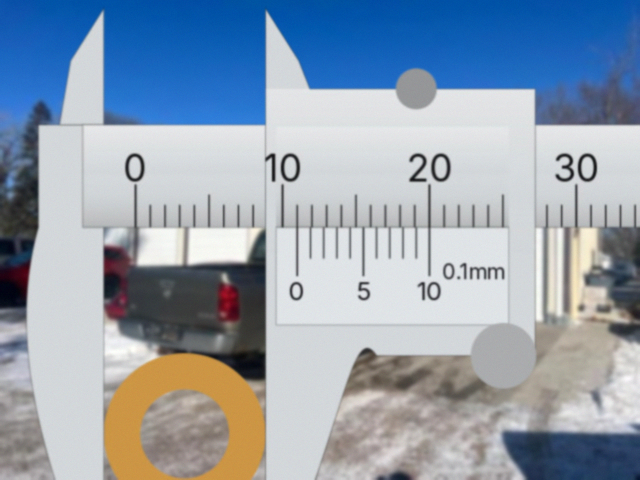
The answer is 11.0 mm
